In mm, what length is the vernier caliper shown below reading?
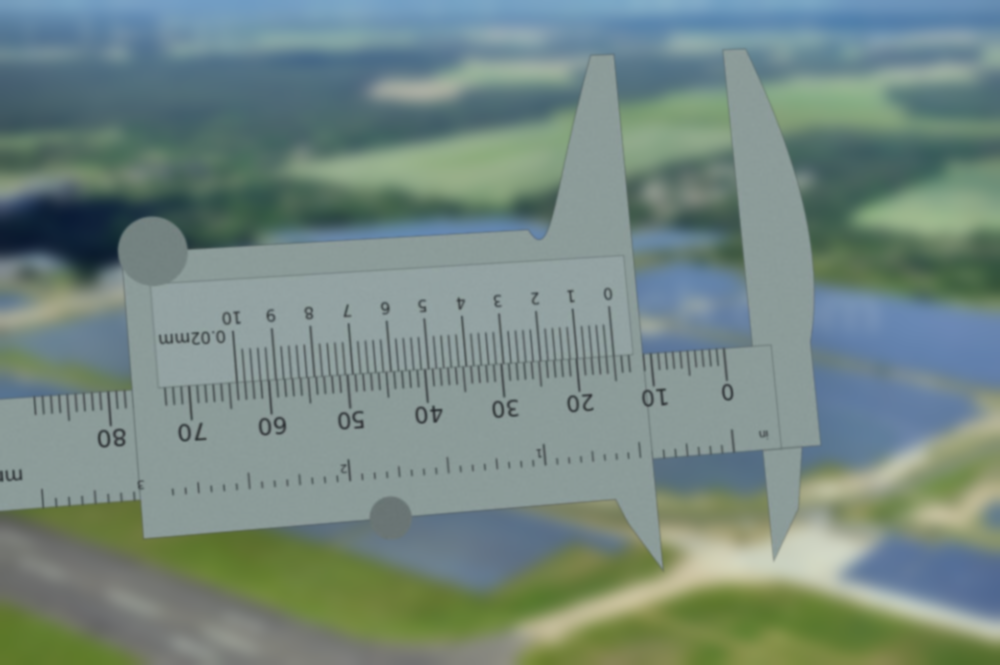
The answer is 15.0 mm
